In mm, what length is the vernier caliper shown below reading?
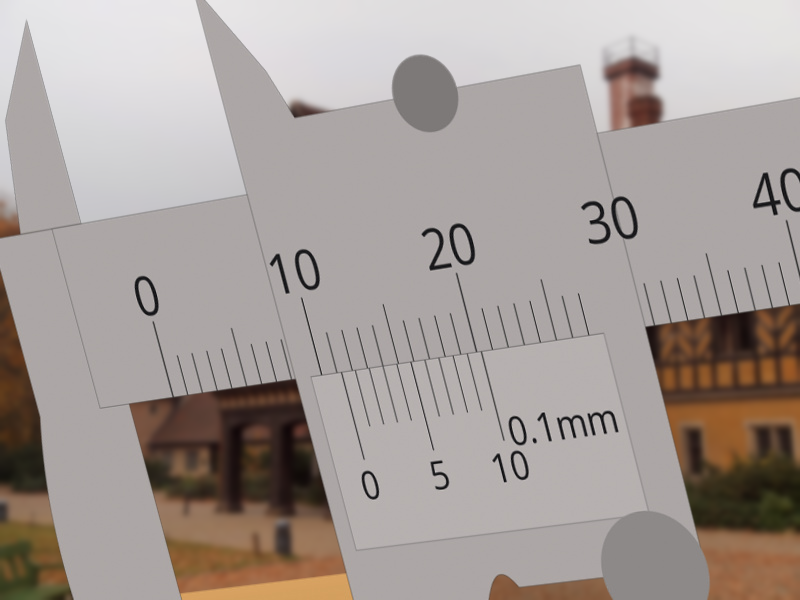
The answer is 11.3 mm
